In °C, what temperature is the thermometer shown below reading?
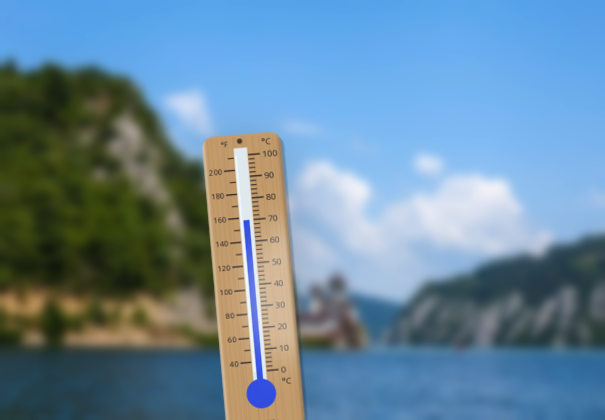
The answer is 70 °C
